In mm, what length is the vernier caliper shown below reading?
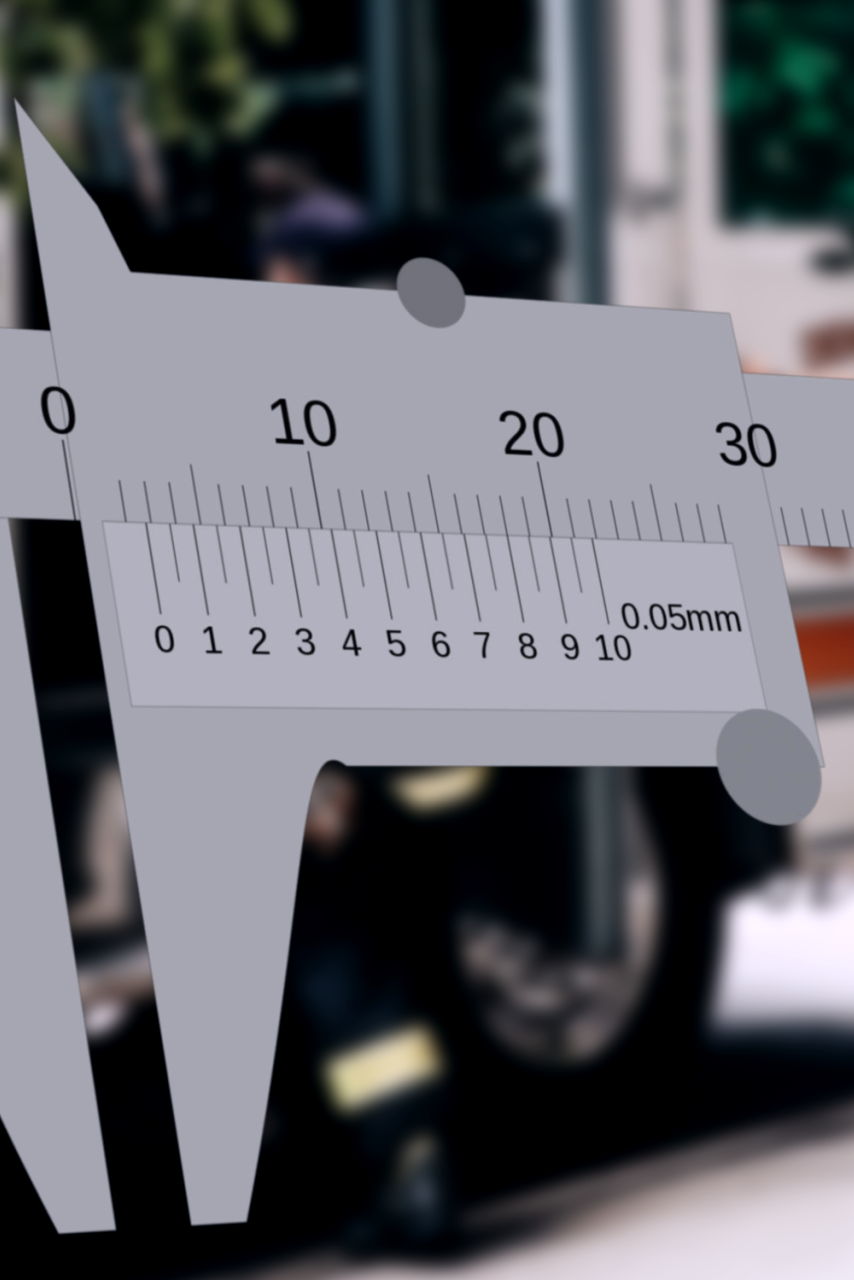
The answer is 2.8 mm
